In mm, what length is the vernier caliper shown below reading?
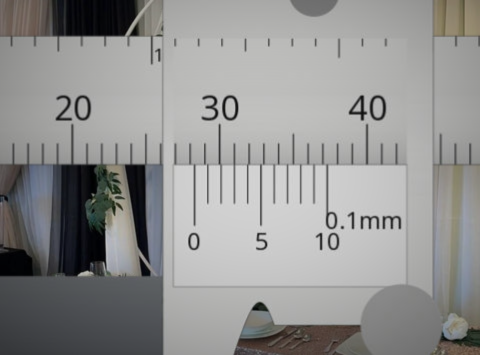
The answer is 28.3 mm
